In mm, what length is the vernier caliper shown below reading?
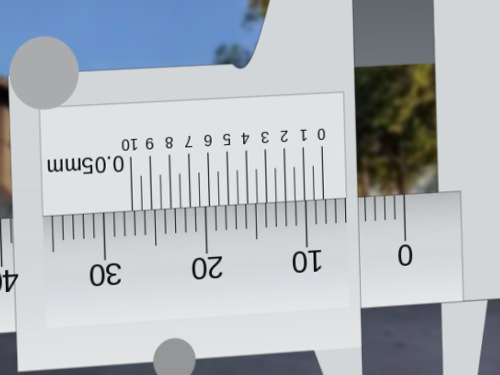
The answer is 8.2 mm
